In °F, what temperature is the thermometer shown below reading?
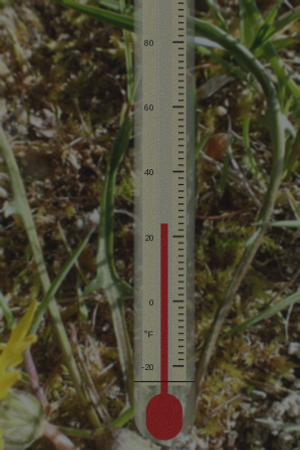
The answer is 24 °F
